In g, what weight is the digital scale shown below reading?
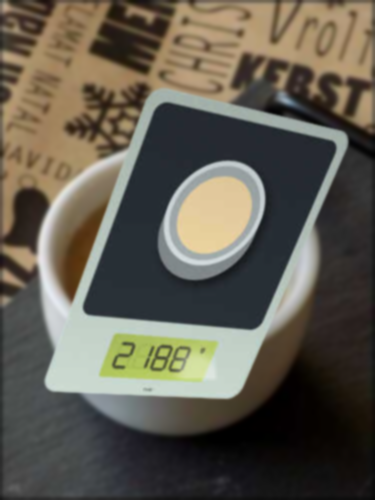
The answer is 2188 g
